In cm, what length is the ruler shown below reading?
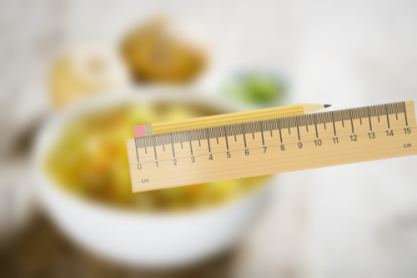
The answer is 11 cm
